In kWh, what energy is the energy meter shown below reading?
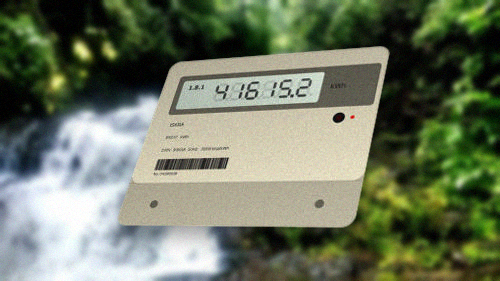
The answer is 41615.2 kWh
